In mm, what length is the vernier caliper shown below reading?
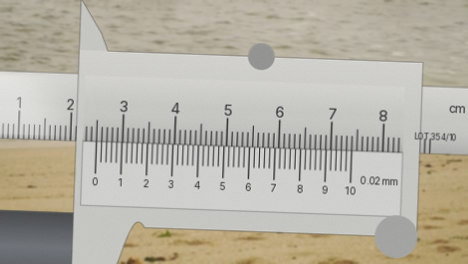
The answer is 25.0 mm
